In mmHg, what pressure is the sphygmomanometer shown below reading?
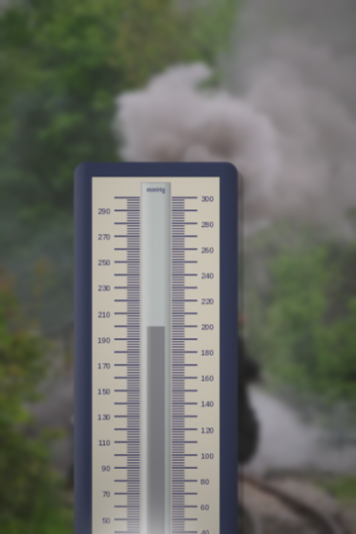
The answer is 200 mmHg
